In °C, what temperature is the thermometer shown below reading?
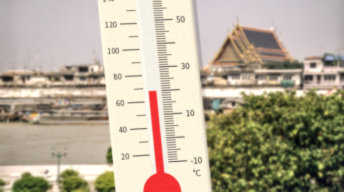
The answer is 20 °C
